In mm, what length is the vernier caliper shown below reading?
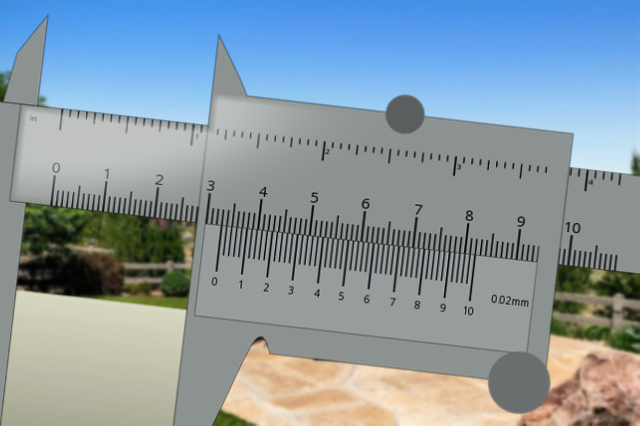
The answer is 33.0 mm
